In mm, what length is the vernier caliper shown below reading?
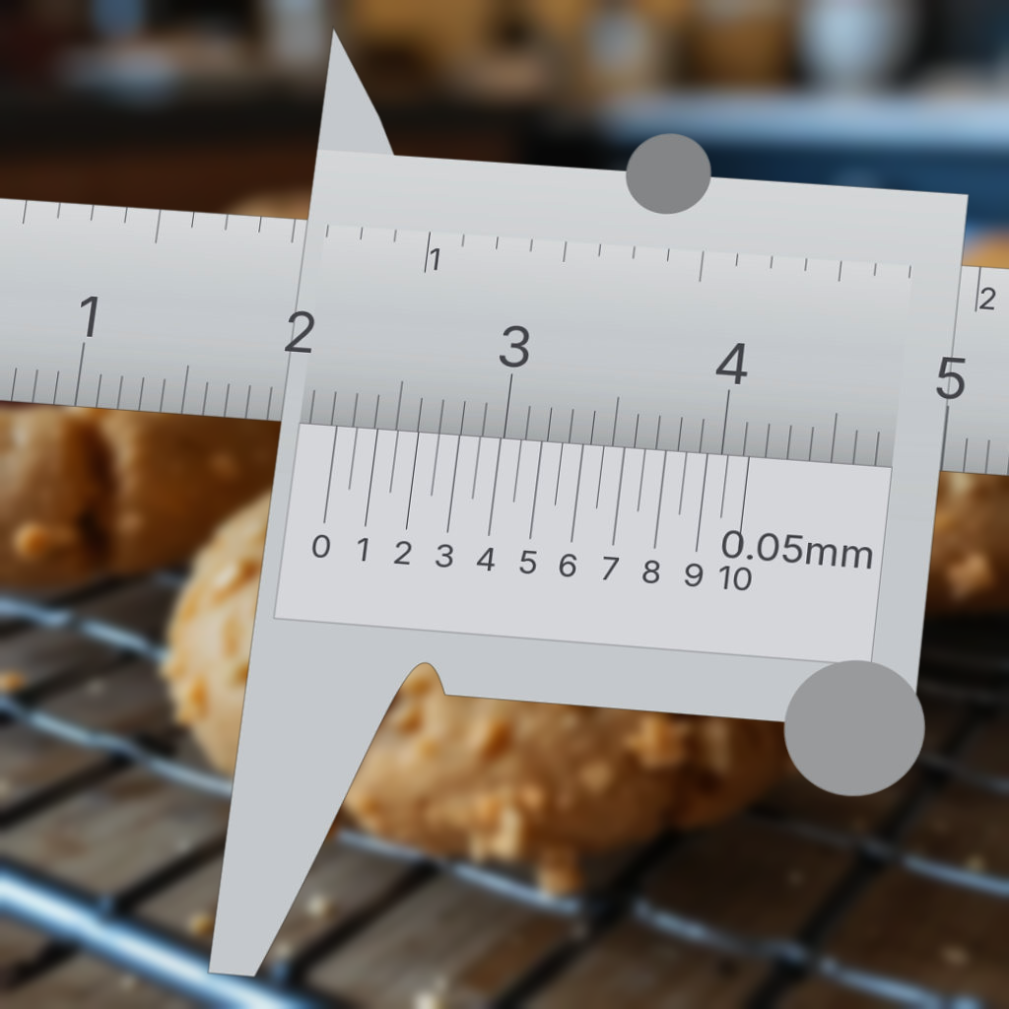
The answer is 22.25 mm
